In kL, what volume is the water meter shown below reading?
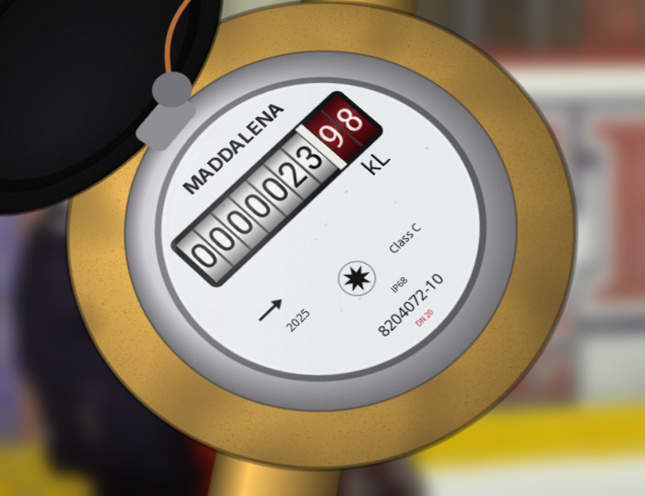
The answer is 23.98 kL
